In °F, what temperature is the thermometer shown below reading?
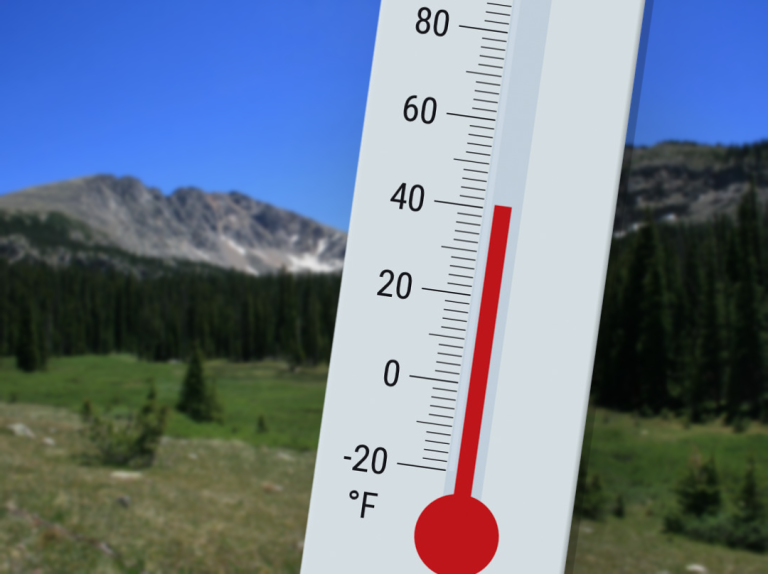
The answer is 41 °F
